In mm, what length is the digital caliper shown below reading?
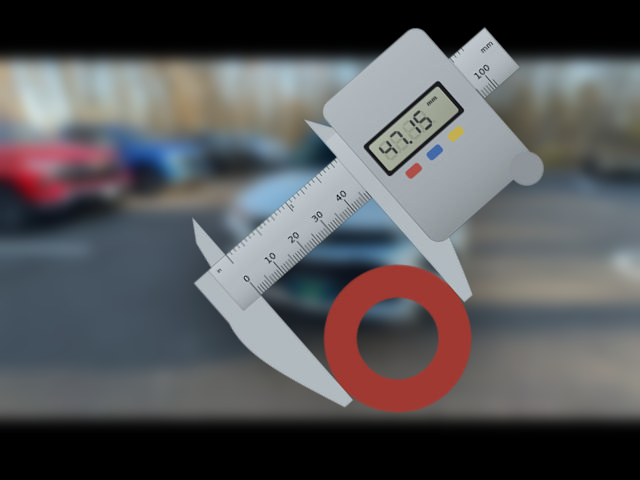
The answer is 47.15 mm
